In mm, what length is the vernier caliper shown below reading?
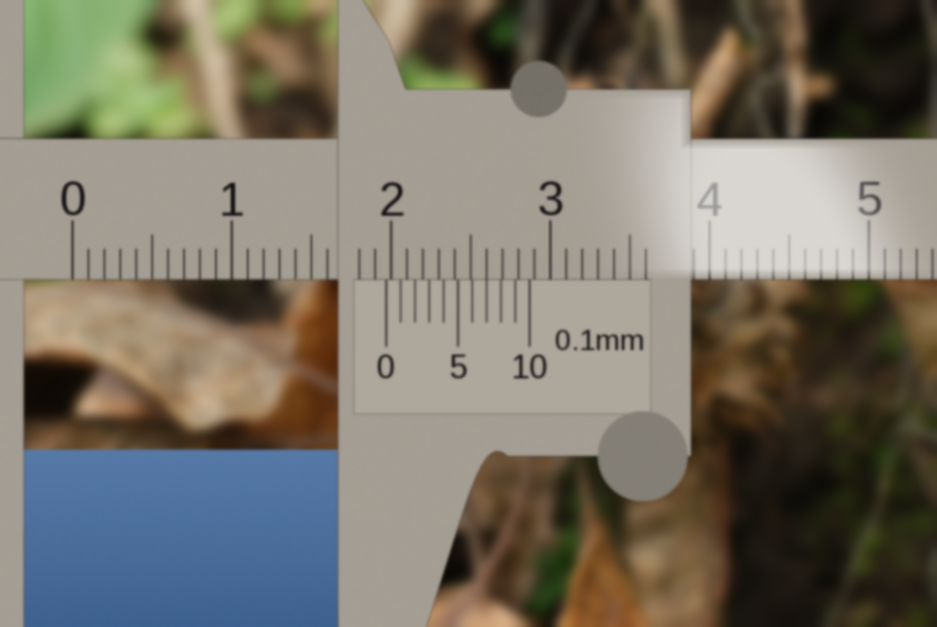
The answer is 19.7 mm
